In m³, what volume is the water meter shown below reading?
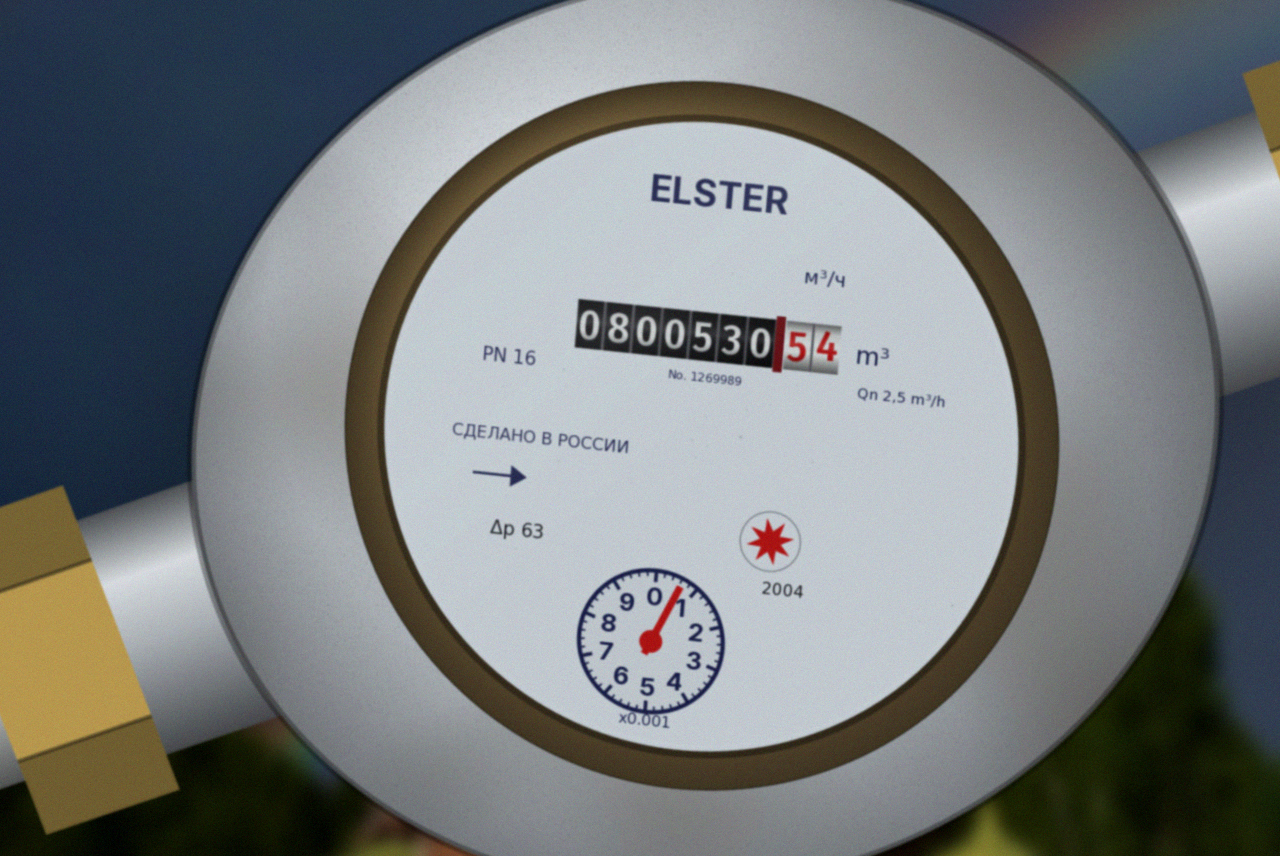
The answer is 800530.540 m³
